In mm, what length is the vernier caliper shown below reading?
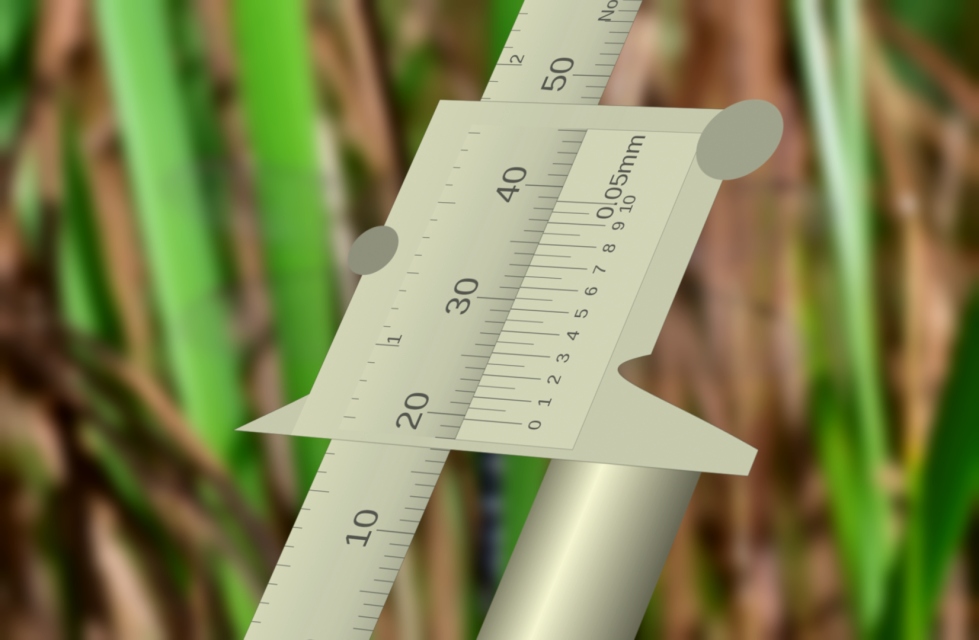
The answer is 19.7 mm
